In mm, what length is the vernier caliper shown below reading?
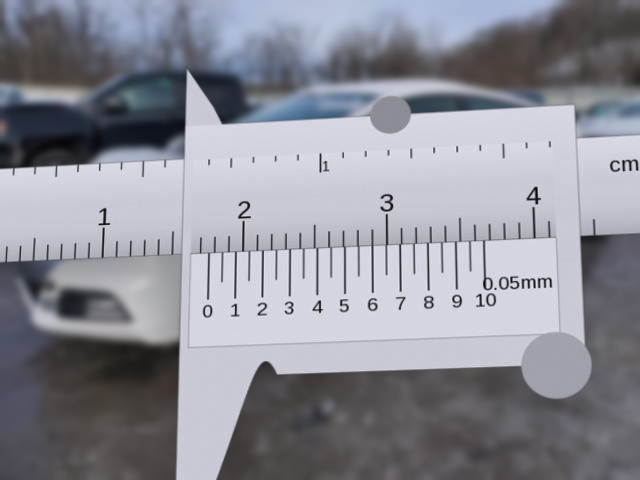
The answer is 17.6 mm
